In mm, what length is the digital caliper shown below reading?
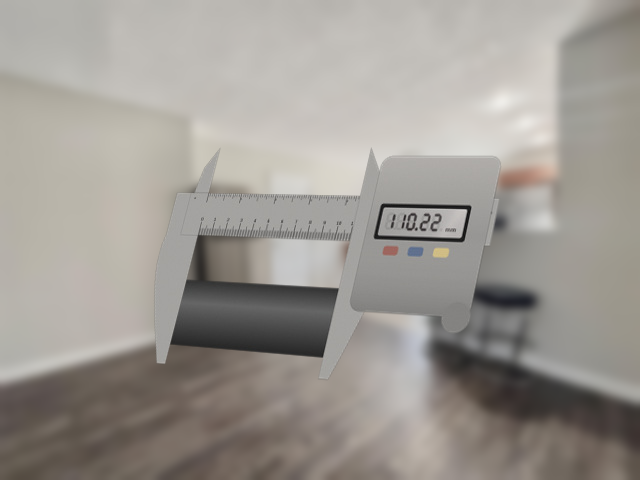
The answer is 110.22 mm
